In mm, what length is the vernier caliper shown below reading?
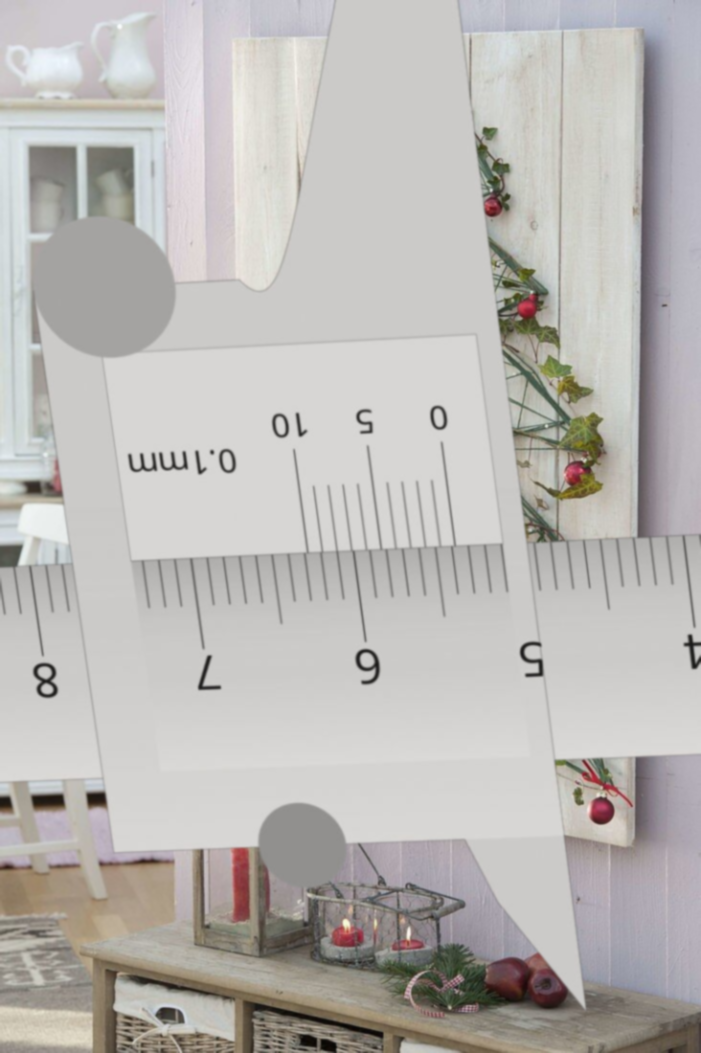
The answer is 53.8 mm
